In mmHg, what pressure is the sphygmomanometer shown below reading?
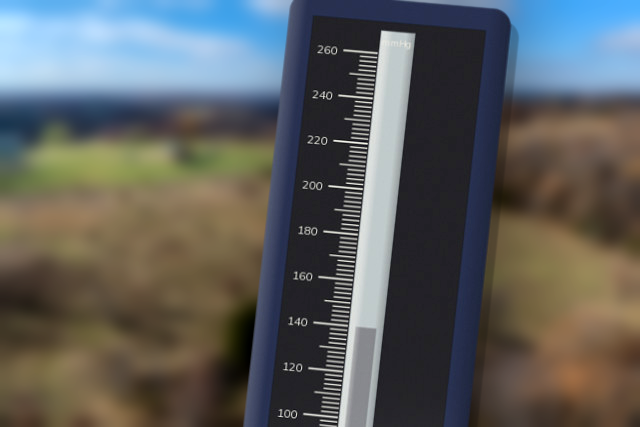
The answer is 140 mmHg
